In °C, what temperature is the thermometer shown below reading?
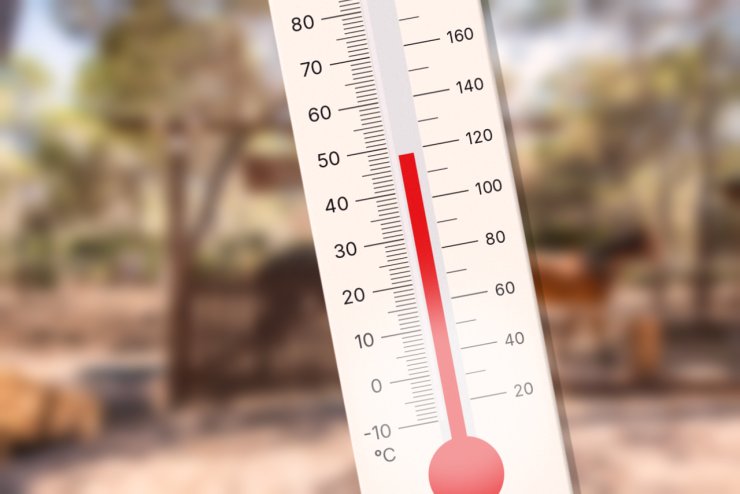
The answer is 48 °C
